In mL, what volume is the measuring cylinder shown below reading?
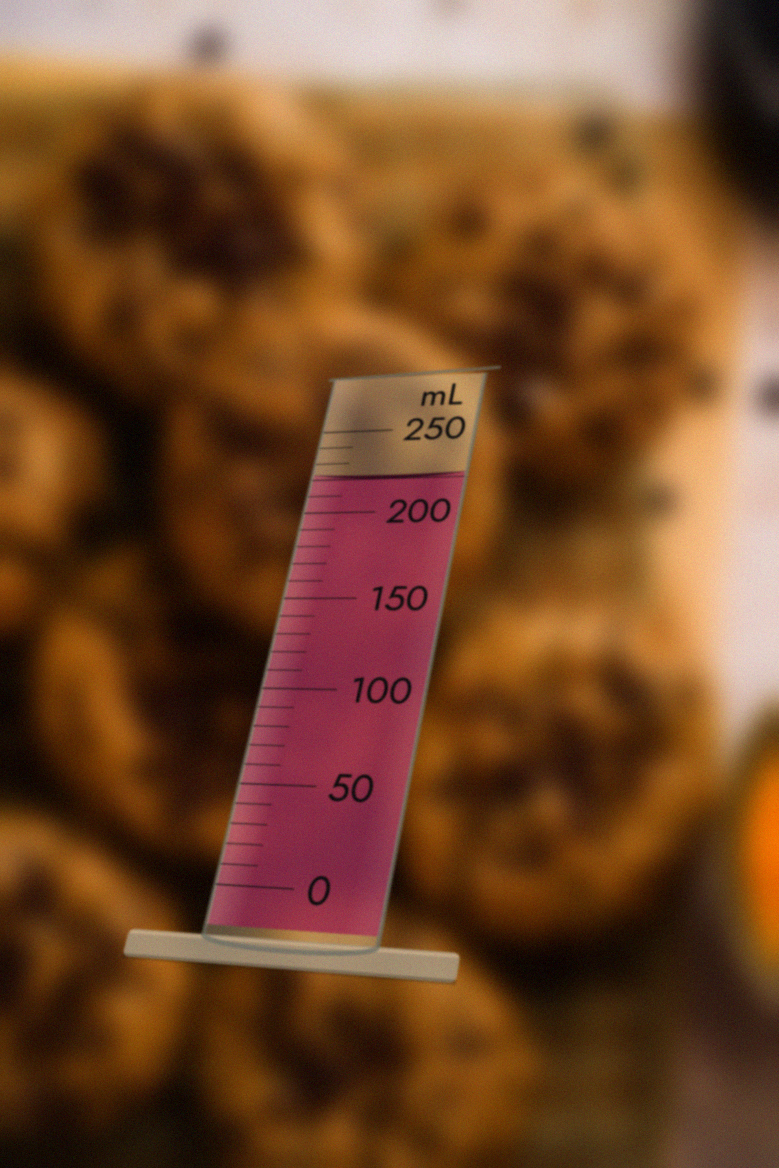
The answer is 220 mL
